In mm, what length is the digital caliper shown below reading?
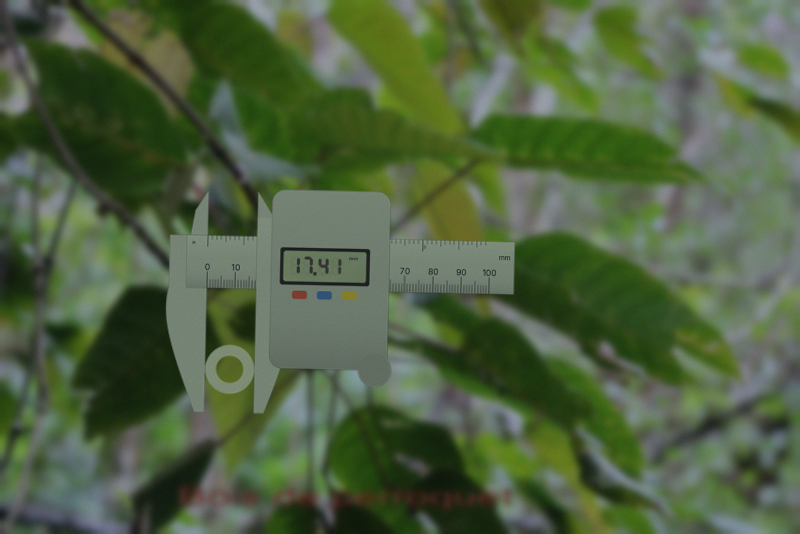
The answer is 17.41 mm
